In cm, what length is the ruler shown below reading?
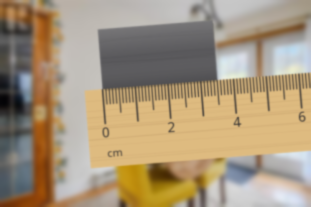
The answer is 3.5 cm
